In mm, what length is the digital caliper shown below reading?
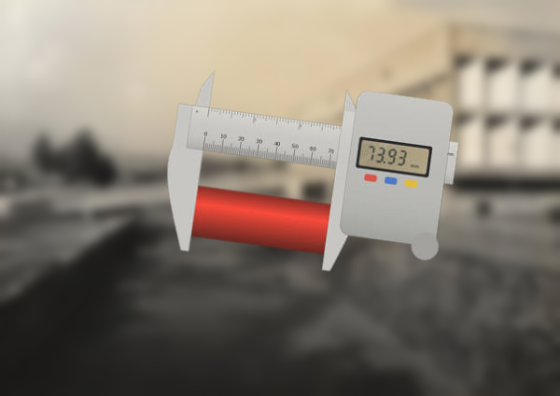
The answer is 73.93 mm
